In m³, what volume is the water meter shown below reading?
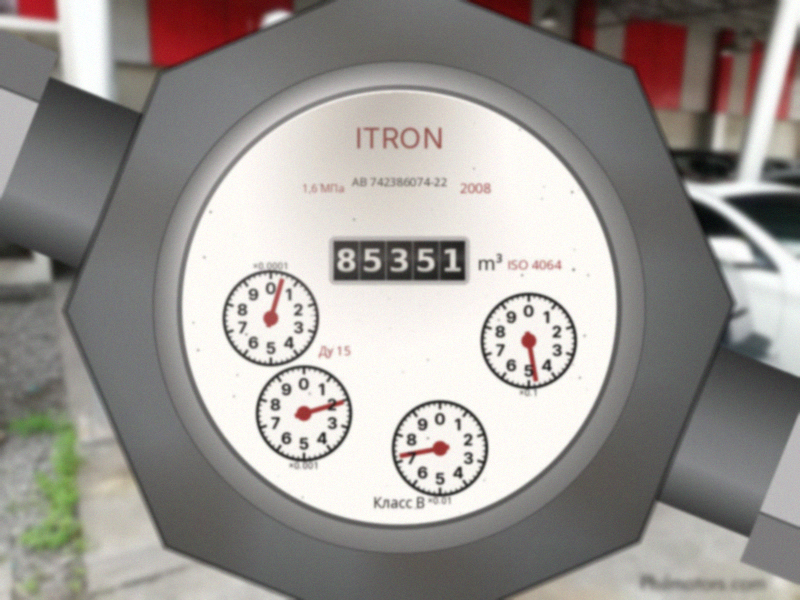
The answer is 85351.4720 m³
